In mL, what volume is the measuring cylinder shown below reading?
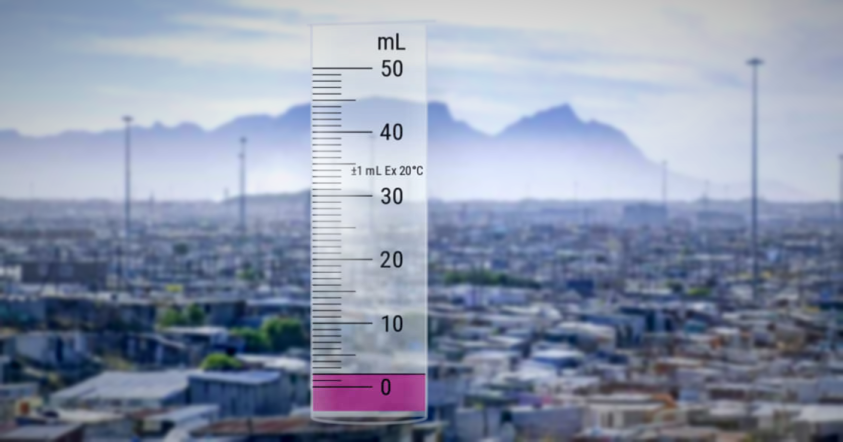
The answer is 2 mL
